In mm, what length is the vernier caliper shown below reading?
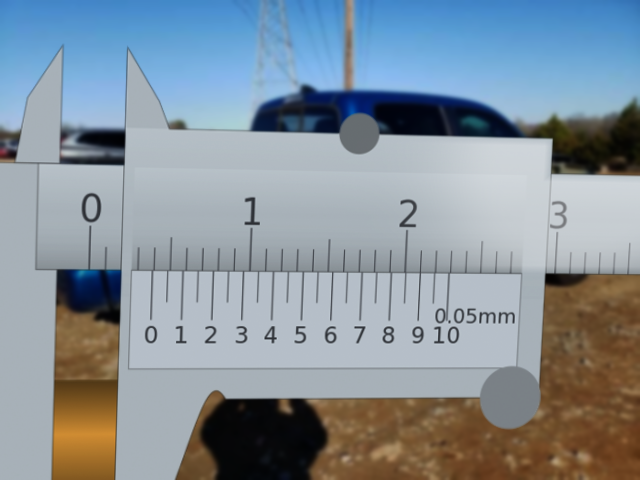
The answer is 3.9 mm
